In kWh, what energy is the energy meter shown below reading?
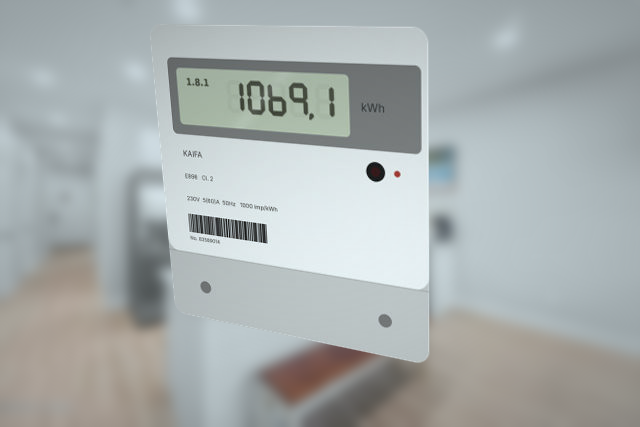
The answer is 1069.1 kWh
